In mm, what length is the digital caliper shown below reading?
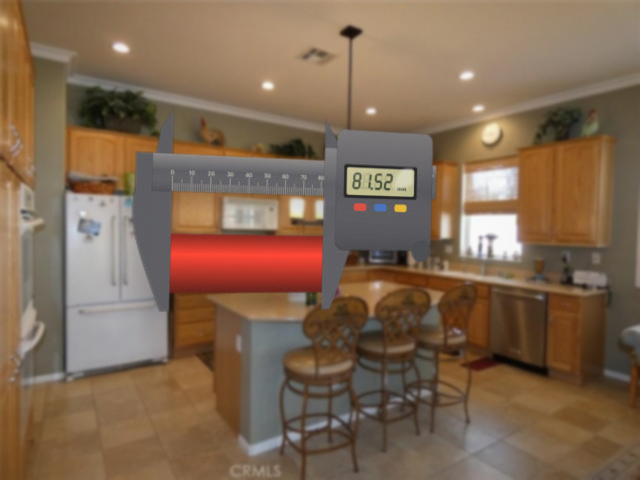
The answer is 81.52 mm
